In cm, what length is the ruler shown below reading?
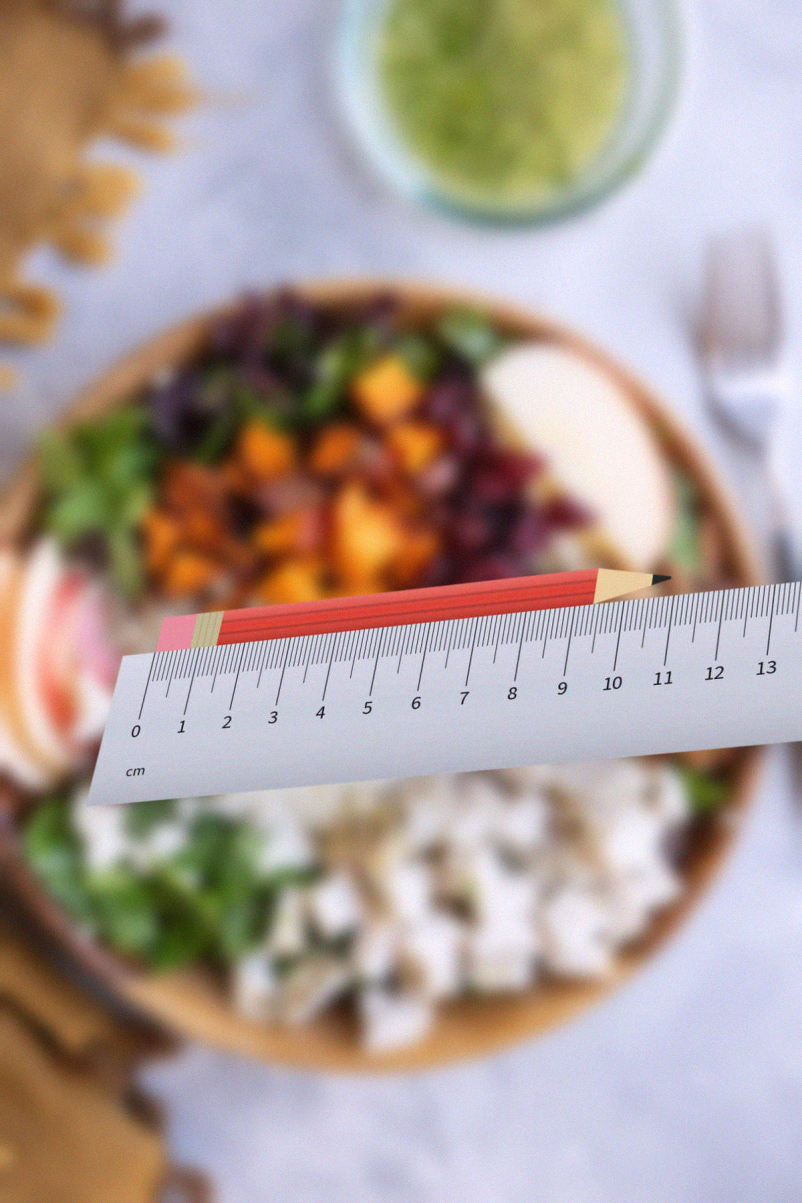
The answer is 10.9 cm
